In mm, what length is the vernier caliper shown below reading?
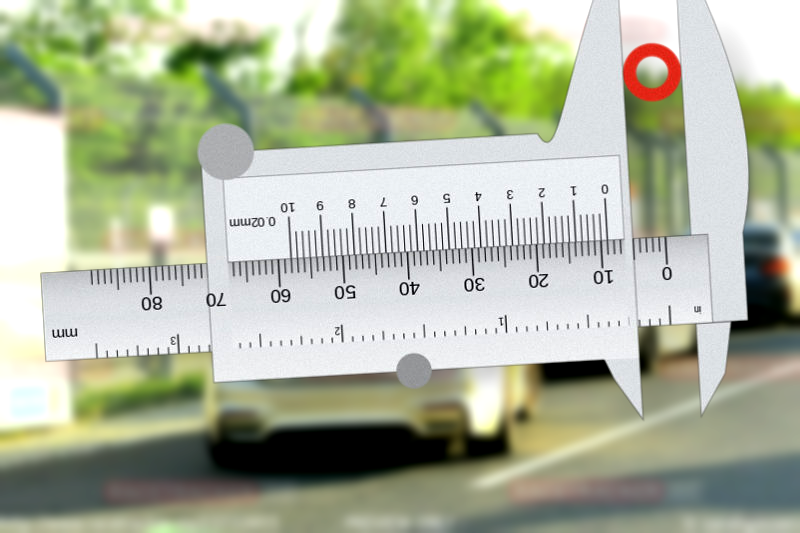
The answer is 9.0 mm
